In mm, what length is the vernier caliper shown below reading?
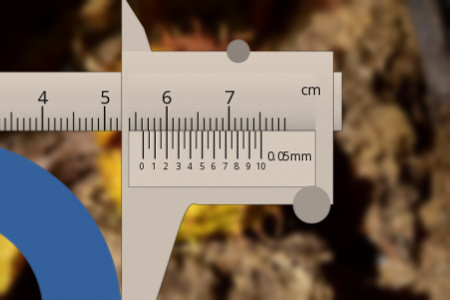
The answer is 56.2 mm
